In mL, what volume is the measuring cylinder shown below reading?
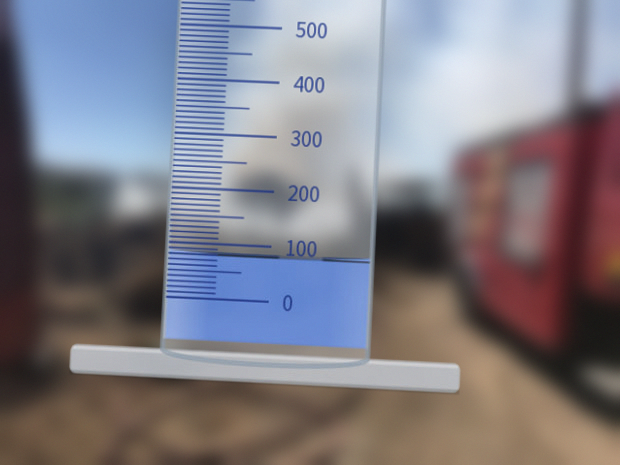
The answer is 80 mL
